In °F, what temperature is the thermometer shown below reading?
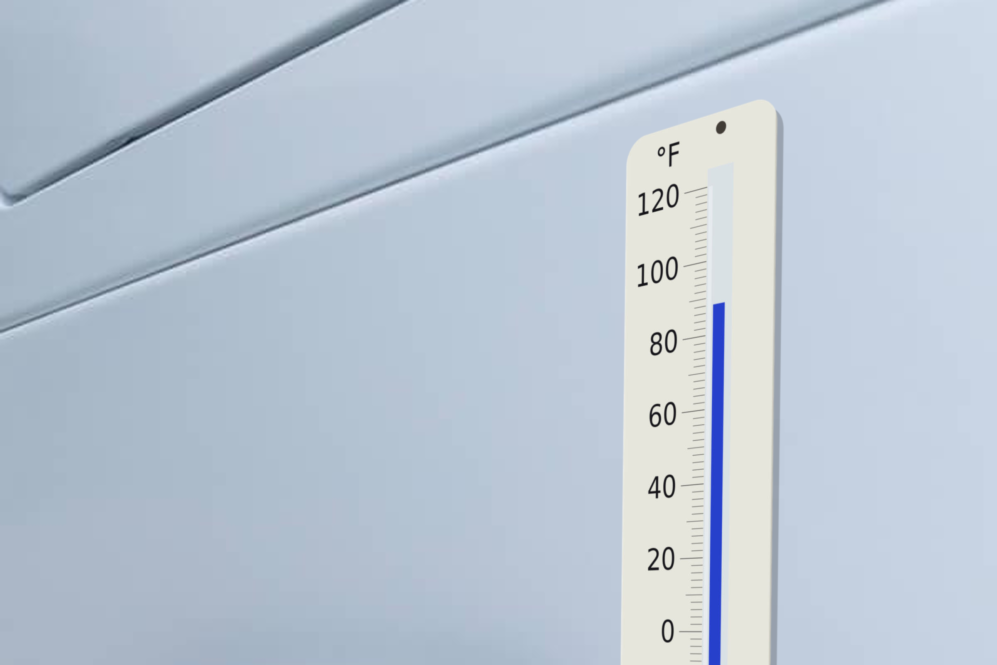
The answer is 88 °F
